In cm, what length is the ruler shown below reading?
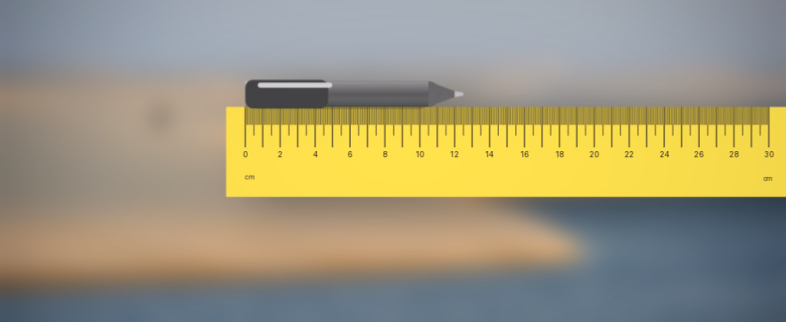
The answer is 12.5 cm
